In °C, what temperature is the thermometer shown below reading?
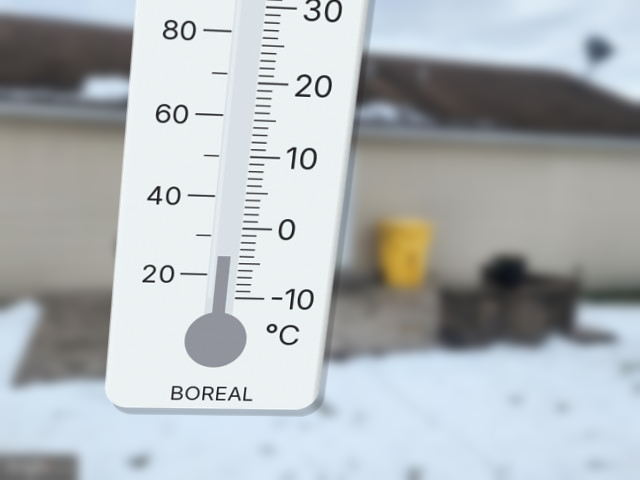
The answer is -4 °C
